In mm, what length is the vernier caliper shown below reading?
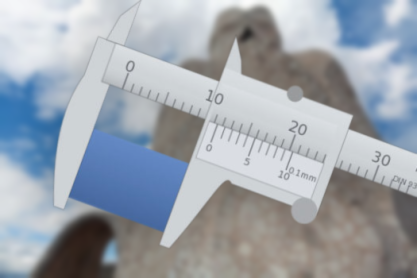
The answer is 11.4 mm
